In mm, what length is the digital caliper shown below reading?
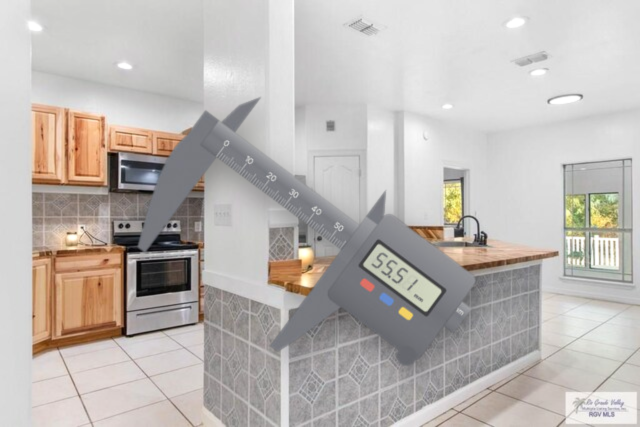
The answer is 55.51 mm
